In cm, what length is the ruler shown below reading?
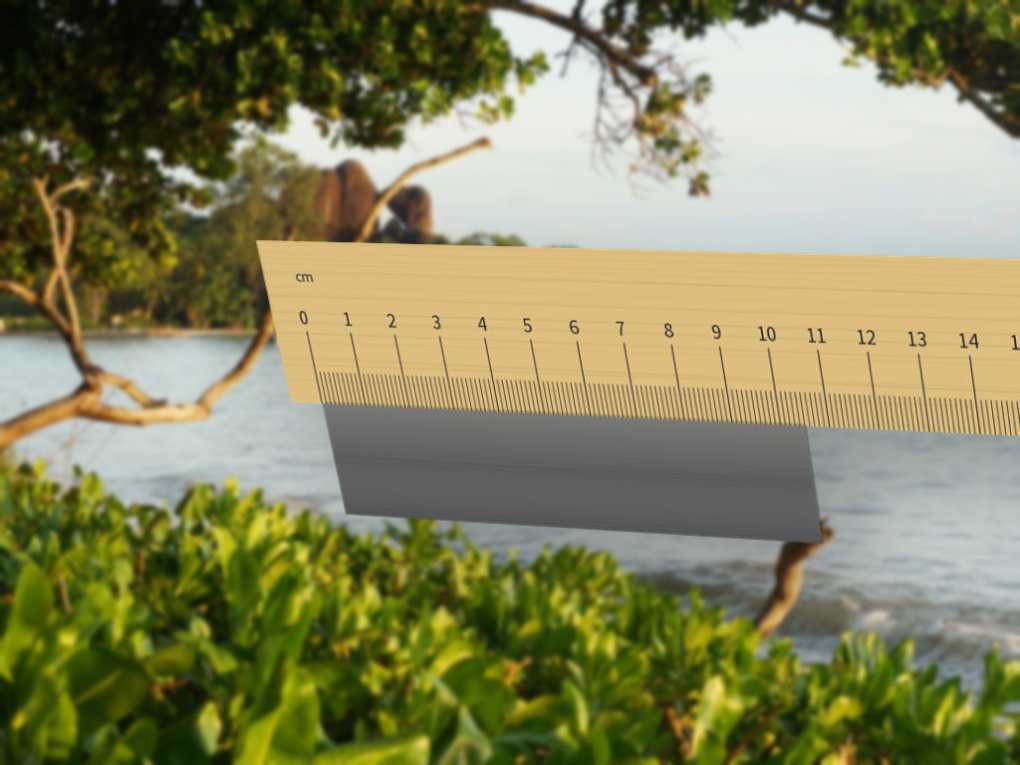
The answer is 10.5 cm
